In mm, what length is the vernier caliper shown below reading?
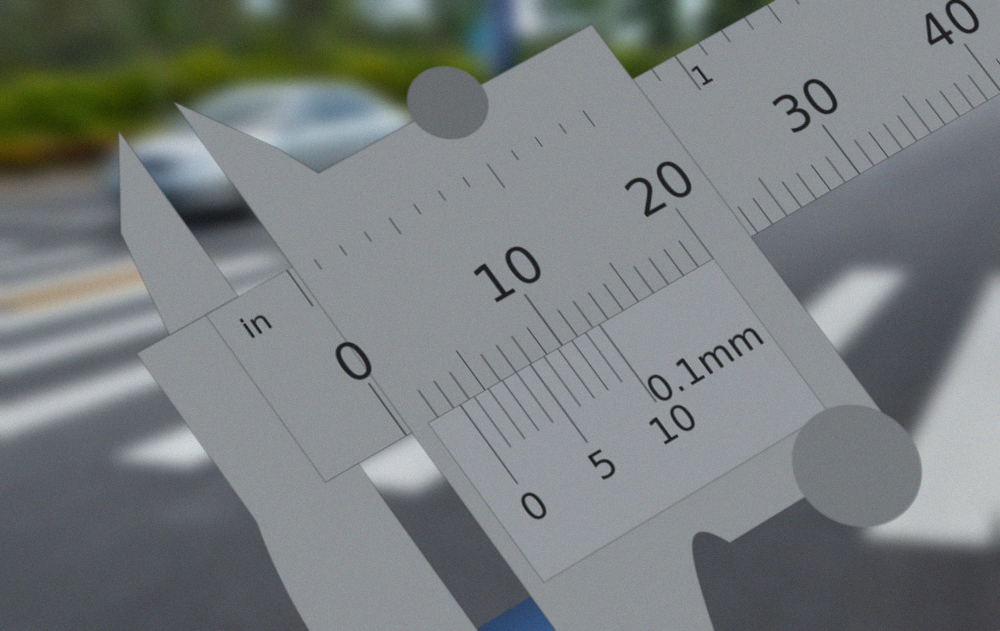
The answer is 3.4 mm
